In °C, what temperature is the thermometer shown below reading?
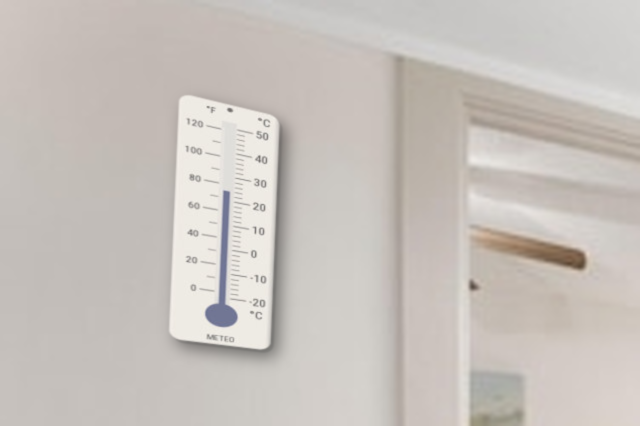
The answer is 24 °C
